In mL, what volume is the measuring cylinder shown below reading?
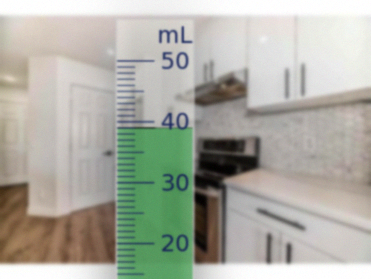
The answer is 39 mL
